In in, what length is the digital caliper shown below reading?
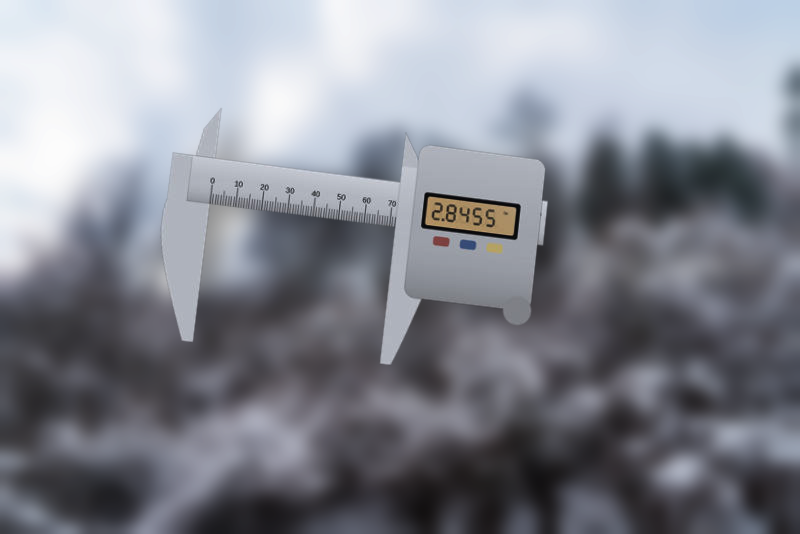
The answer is 2.8455 in
